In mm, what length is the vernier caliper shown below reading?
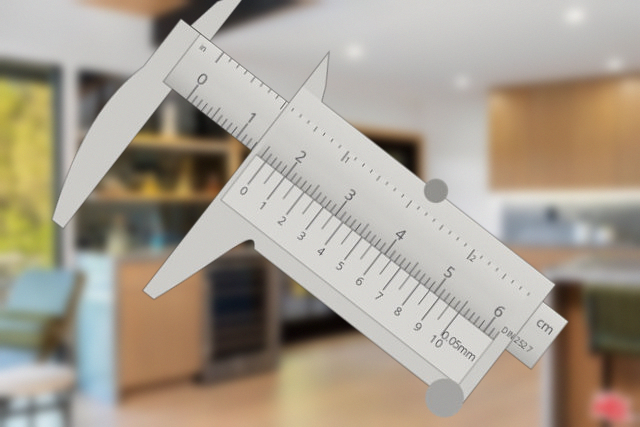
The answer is 16.0 mm
